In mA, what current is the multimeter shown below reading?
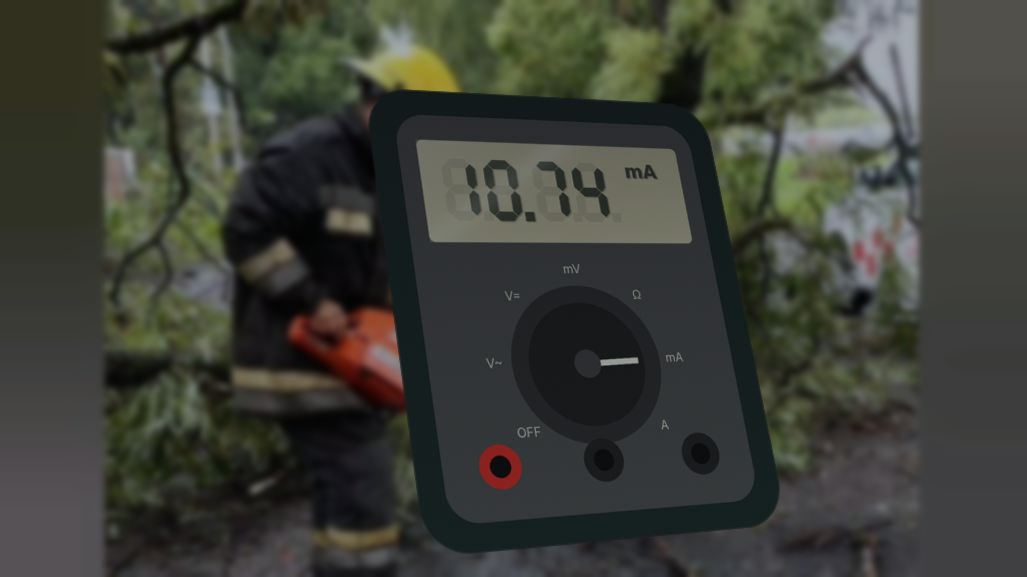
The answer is 10.74 mA
